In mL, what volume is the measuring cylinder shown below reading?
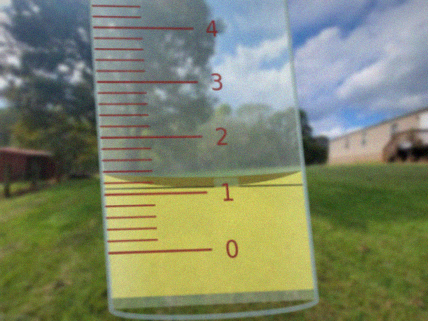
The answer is 1.1 mL
